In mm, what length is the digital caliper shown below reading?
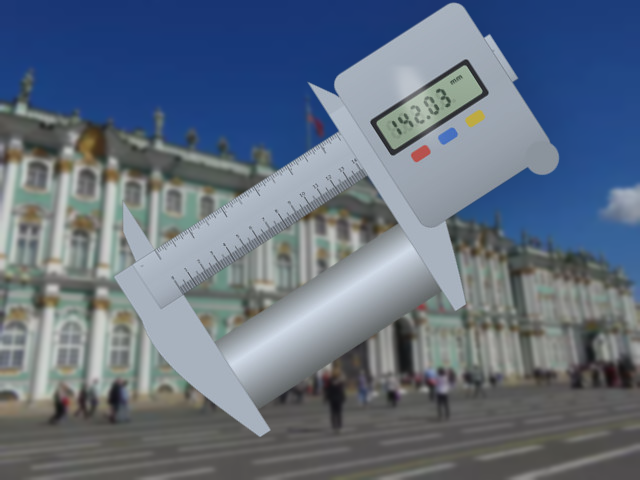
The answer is 142.03 mm
